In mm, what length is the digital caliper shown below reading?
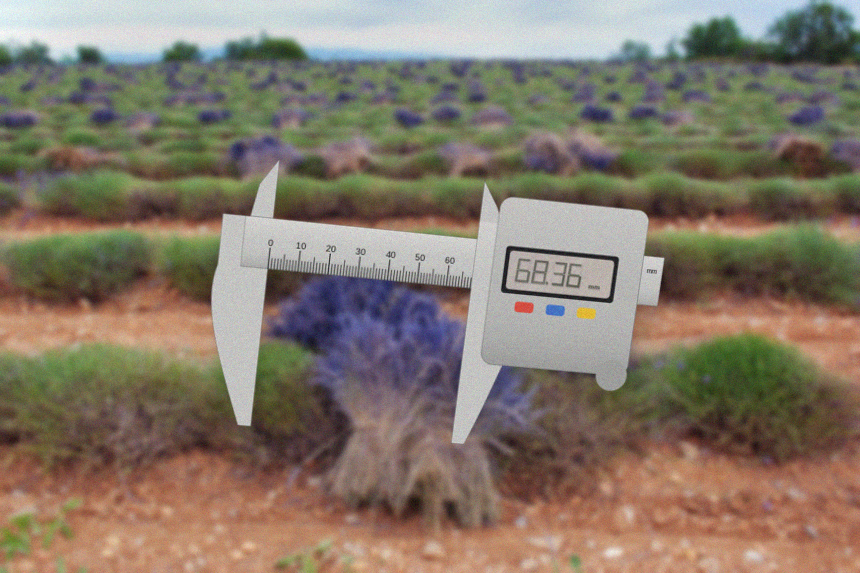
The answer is 68.36 mm
